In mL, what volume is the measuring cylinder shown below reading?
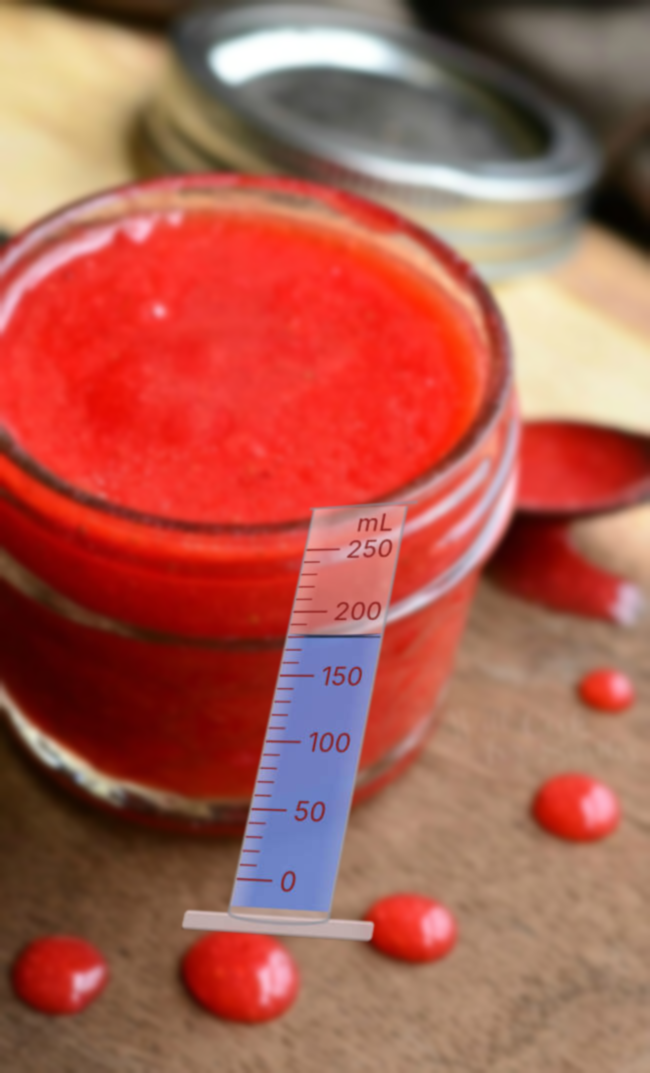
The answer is 180 mL
